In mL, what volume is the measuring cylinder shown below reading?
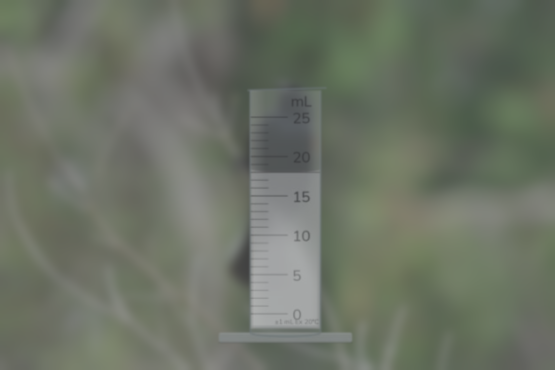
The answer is 18 mL
